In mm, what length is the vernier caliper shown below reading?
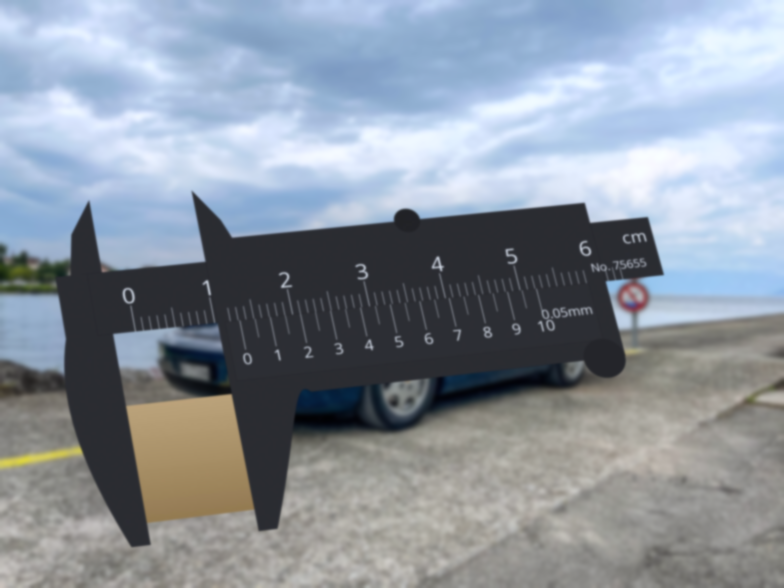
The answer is 13.2 mm
